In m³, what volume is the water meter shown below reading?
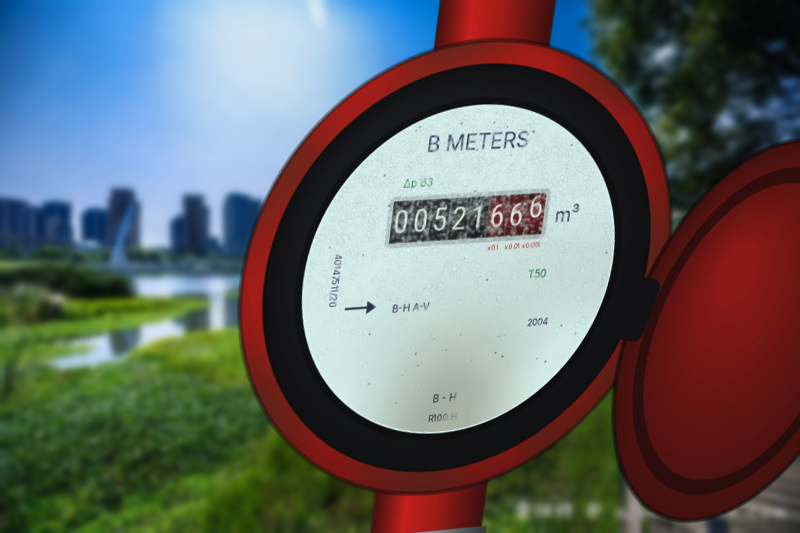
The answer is 521.666 m³
